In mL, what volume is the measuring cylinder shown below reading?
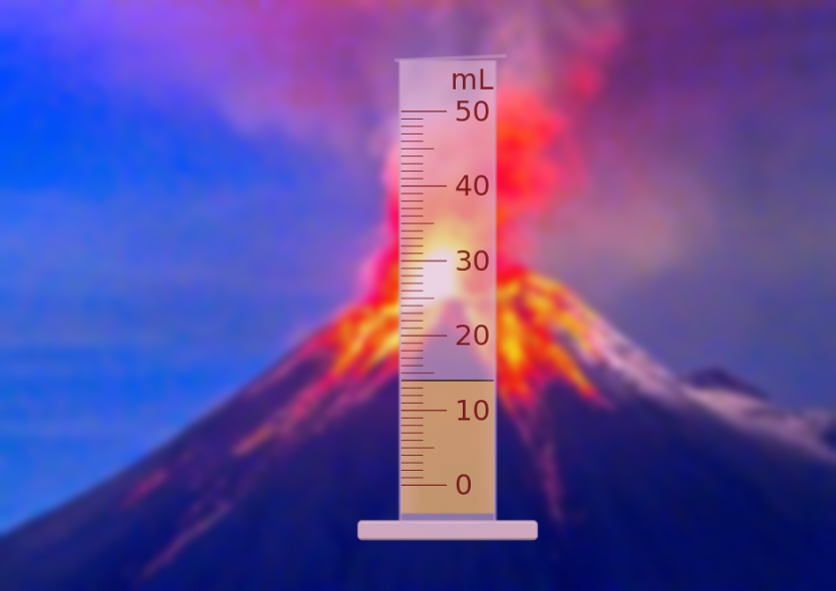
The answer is 14 mL
